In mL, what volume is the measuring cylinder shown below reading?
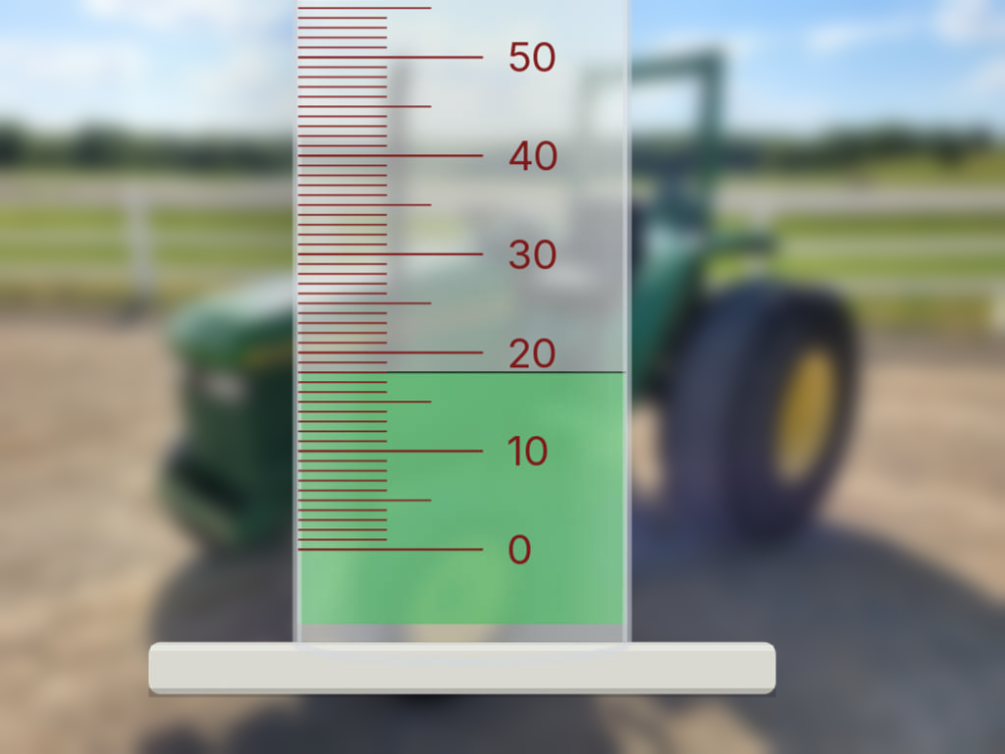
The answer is 18 mL
